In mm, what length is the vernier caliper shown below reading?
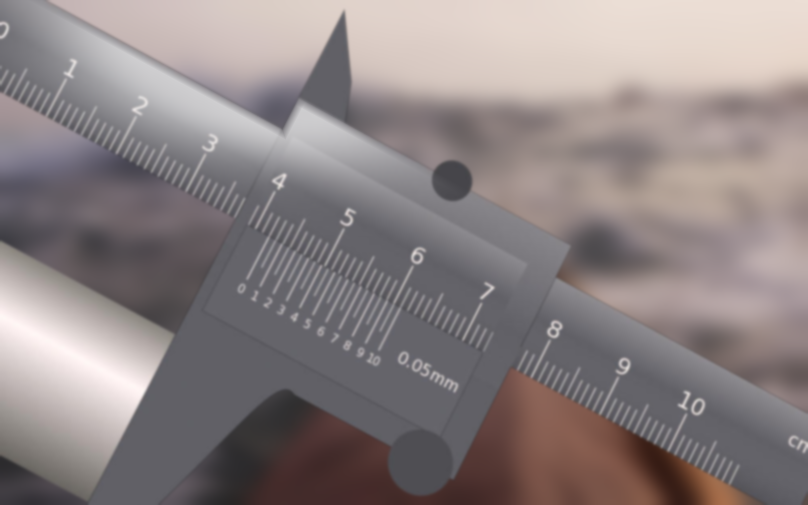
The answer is 42.0 mm
